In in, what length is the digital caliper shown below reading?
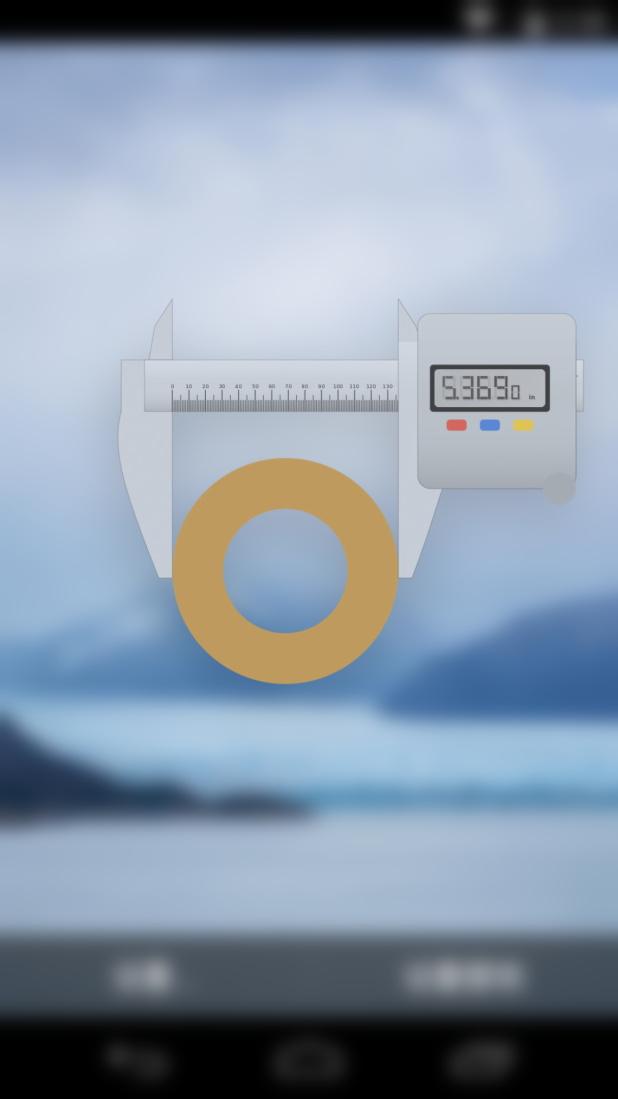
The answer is 5.3690 in
